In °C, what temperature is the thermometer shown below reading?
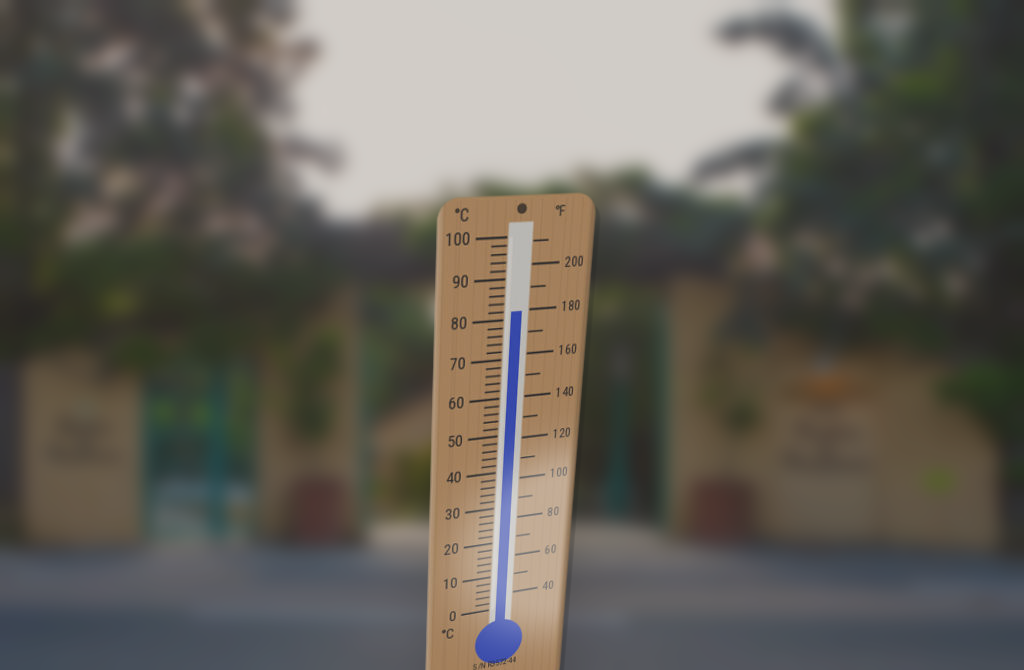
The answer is 82 °C
